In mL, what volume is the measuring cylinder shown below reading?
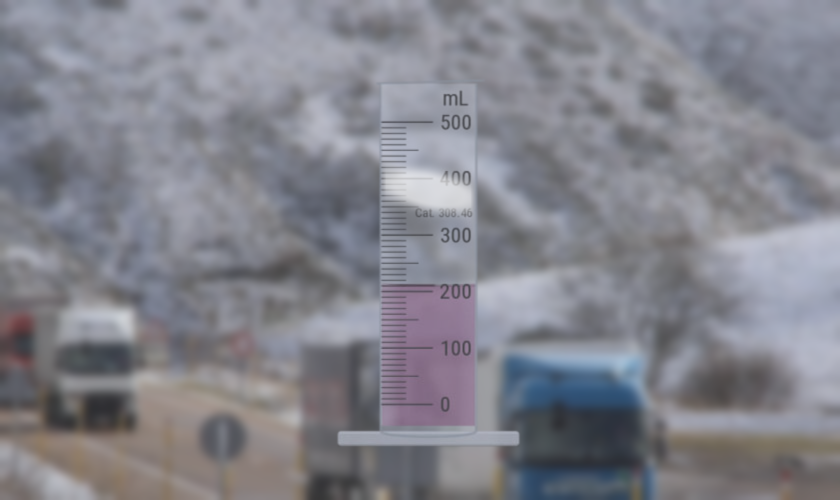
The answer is 210 mL
